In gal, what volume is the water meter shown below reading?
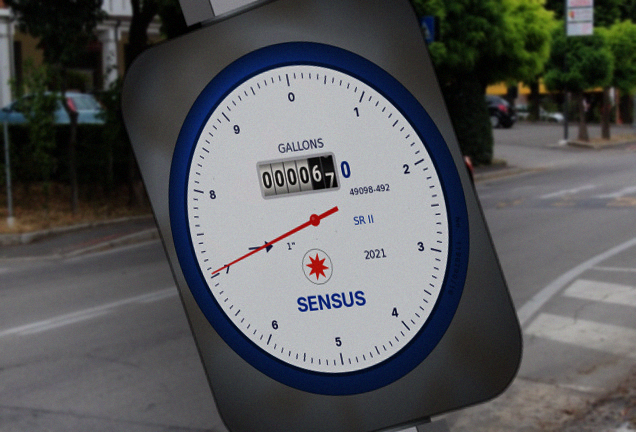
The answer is 667.0 gal
